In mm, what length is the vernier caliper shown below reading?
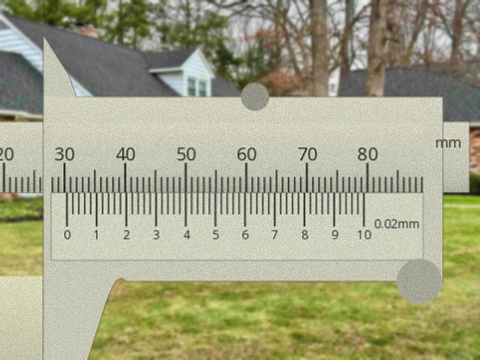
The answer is 30.4 mm
